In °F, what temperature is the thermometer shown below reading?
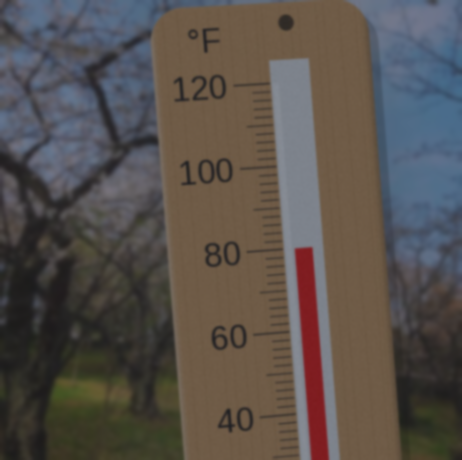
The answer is 80 °F
